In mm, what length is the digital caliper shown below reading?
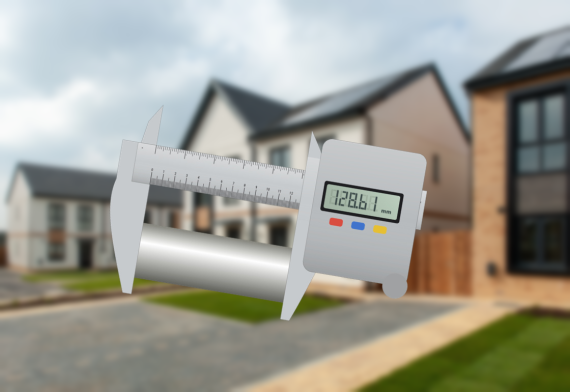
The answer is 128.61 mm
